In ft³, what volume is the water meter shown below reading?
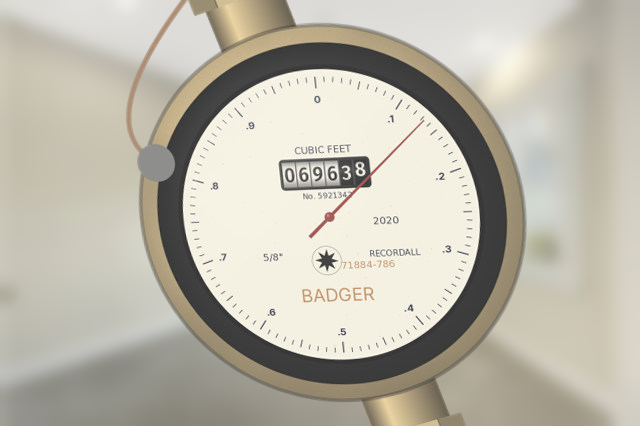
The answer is 69638.13 ft³
